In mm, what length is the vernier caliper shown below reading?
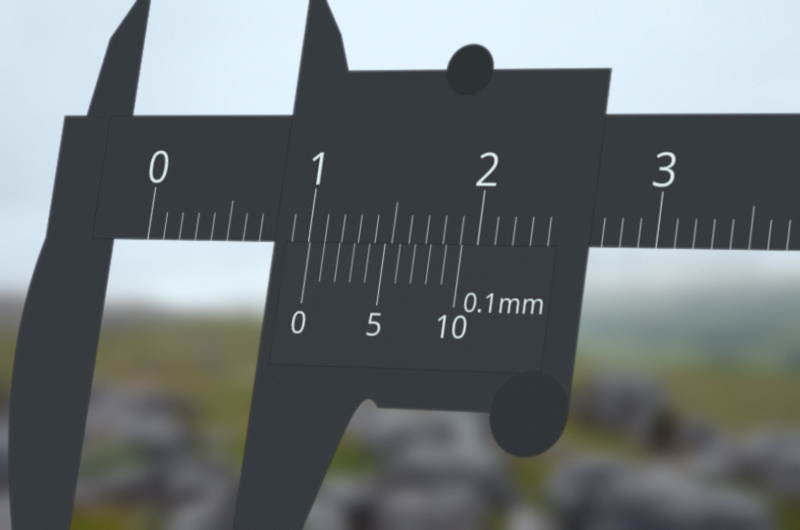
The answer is 10.1 mm
